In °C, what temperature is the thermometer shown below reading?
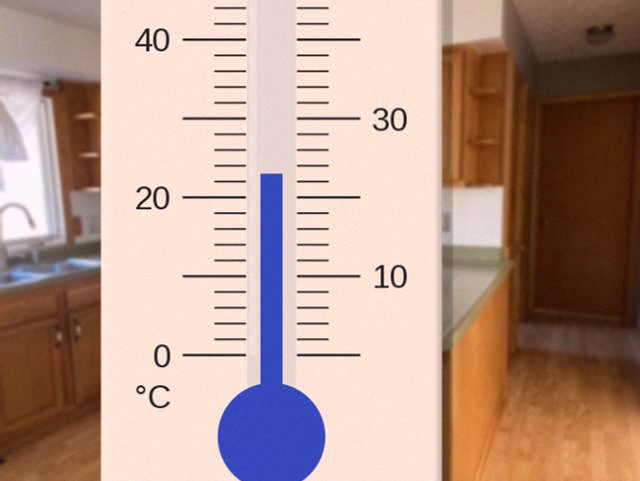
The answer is 23 °C
